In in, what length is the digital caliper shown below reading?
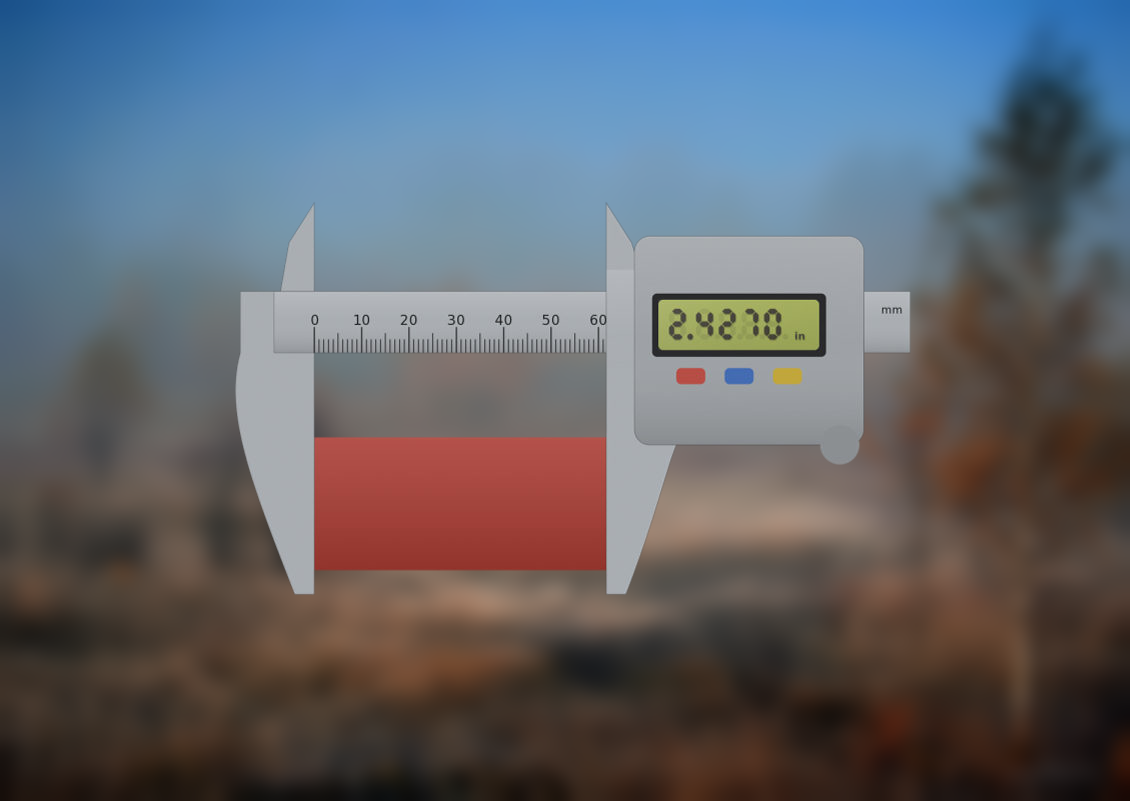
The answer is 2.4270 in
